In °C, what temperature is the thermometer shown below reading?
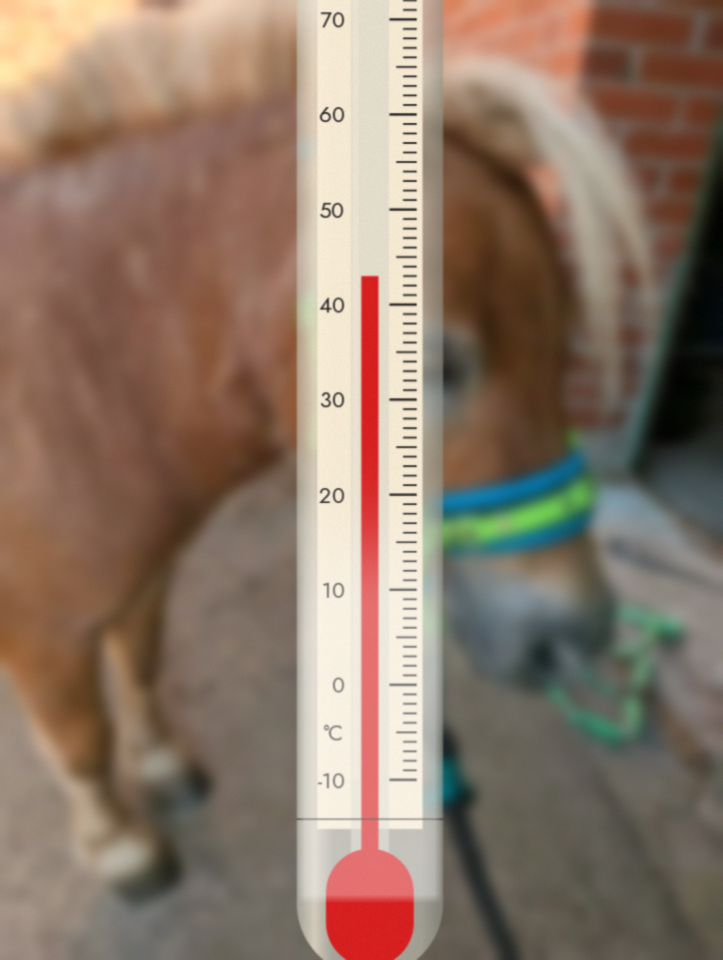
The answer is 43 °C
